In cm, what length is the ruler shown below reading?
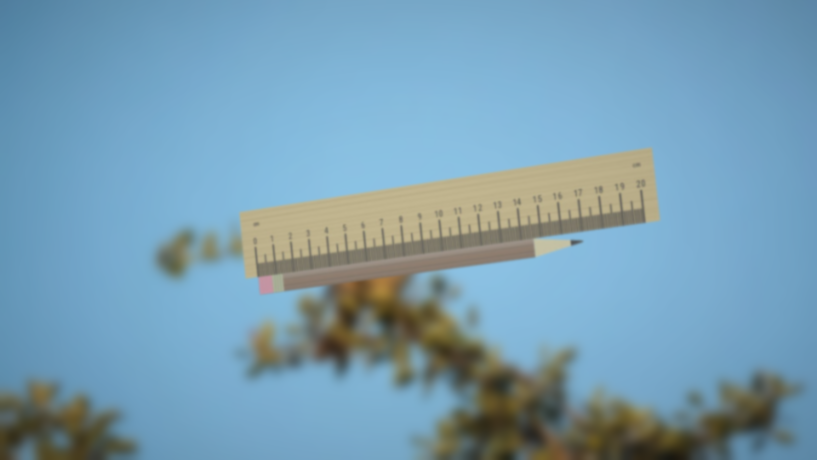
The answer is 17 cm
